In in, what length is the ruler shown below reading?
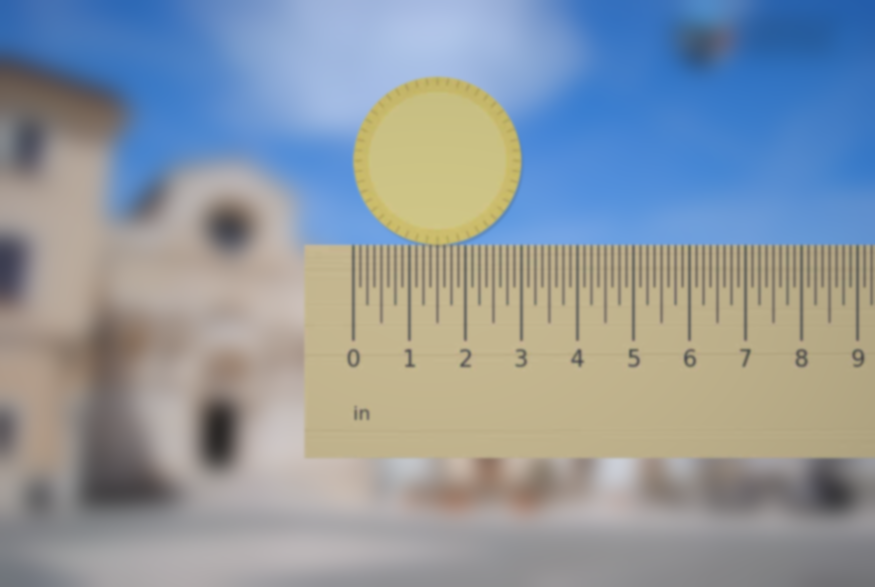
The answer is 3 in
